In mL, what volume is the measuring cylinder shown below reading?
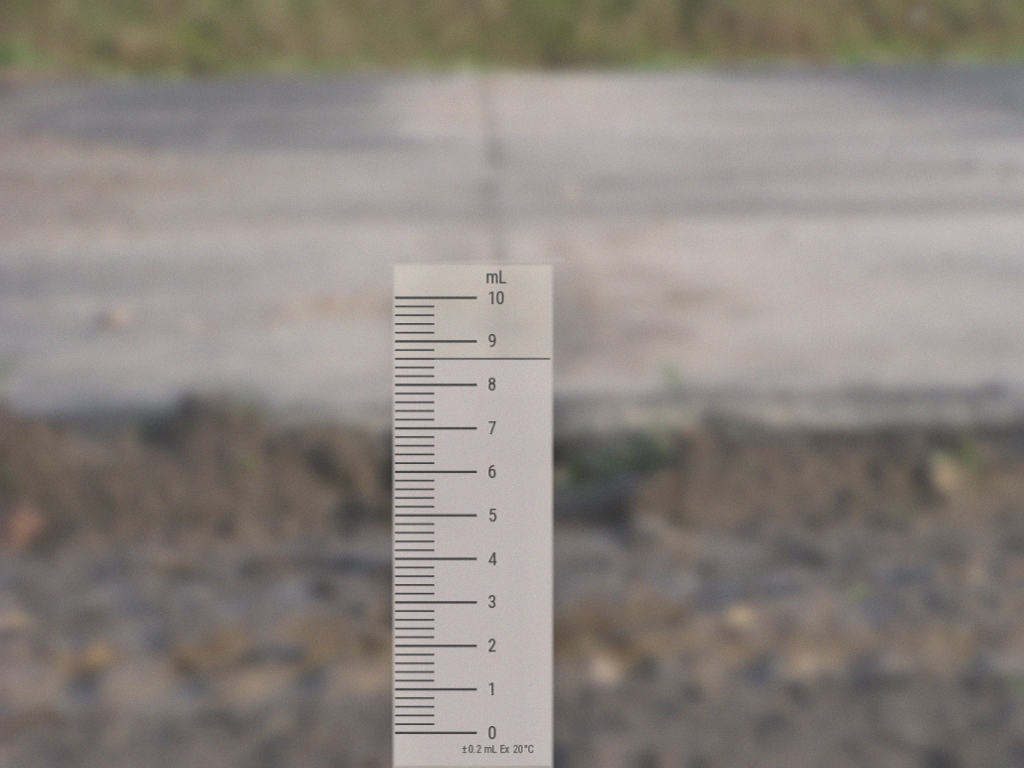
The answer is 8.6 mL
